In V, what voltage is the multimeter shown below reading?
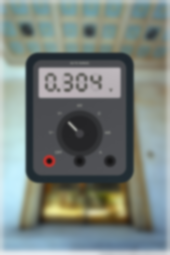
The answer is 0.304 V
